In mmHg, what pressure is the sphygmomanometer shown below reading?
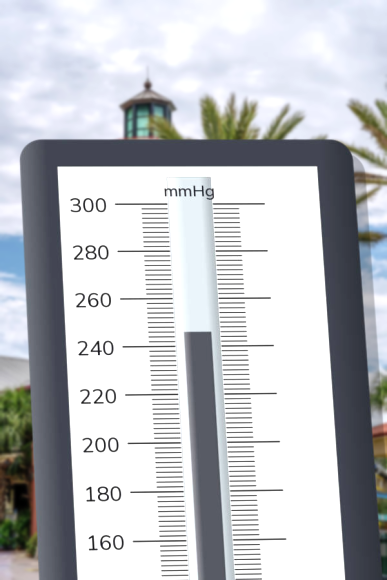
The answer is 246 mmHg
